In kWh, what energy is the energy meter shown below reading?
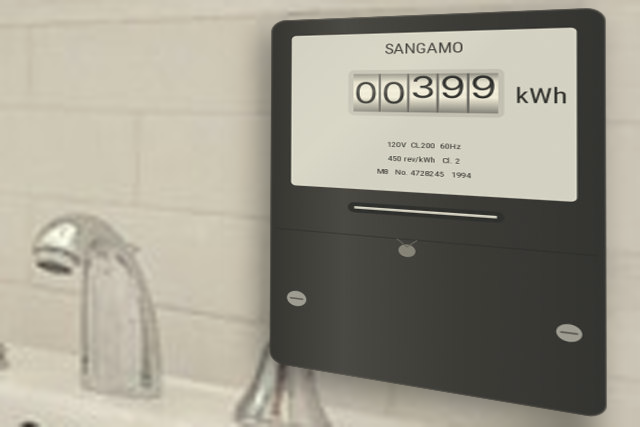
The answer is 399 kWh
